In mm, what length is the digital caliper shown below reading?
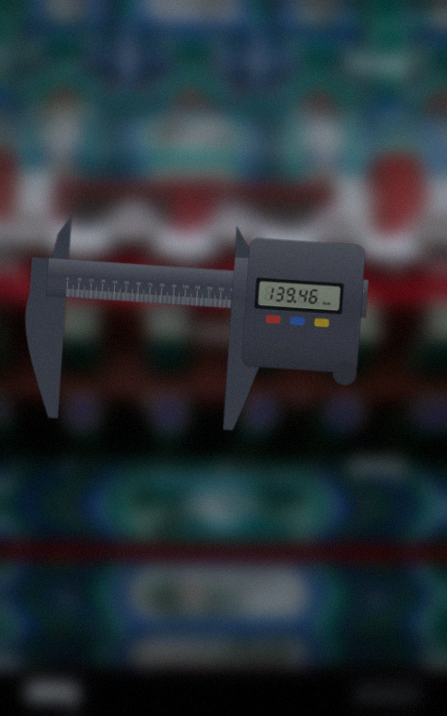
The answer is 139.46 mm
